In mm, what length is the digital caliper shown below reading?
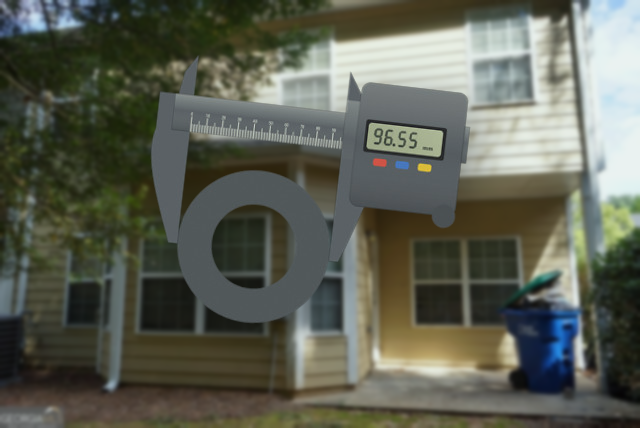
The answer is 96.55 mm
